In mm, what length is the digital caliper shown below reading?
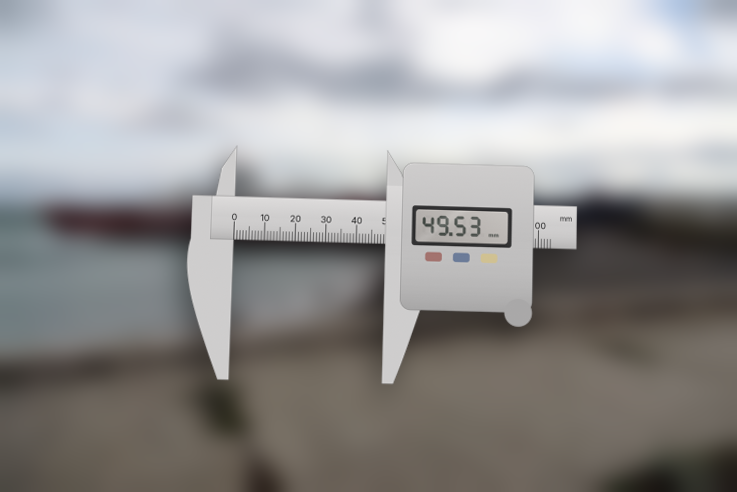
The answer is 49.53 mm
